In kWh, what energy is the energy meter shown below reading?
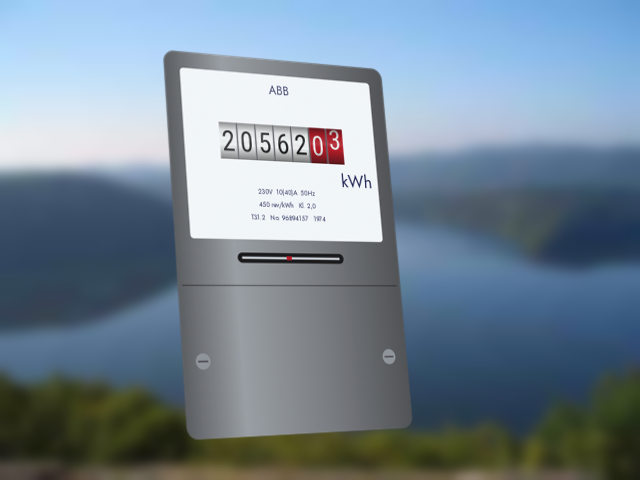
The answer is 20562.03 kWh
